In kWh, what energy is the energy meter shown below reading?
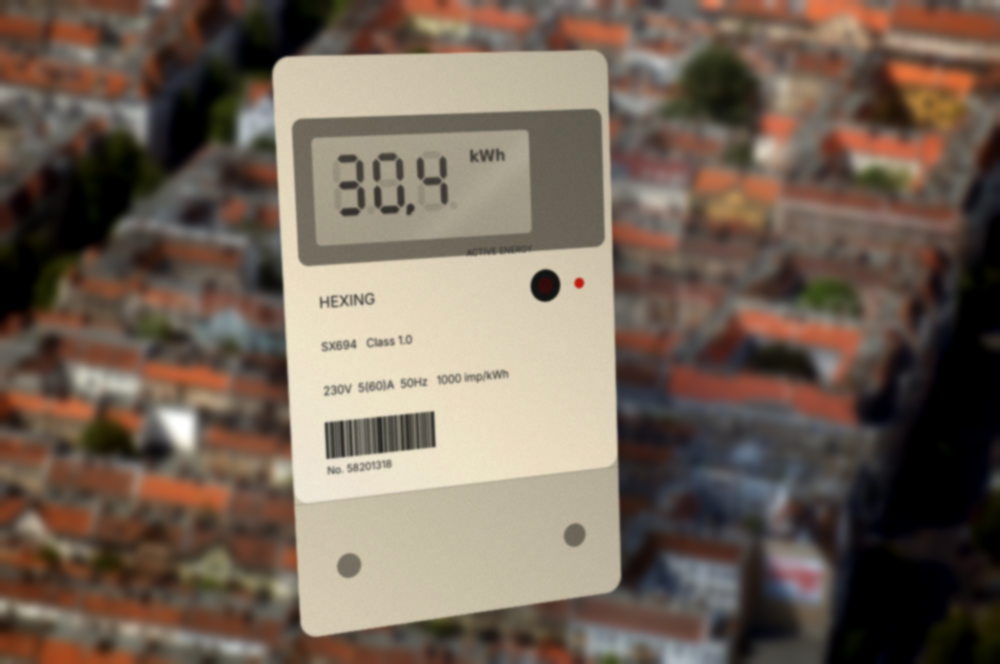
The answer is 30.4 kWh
